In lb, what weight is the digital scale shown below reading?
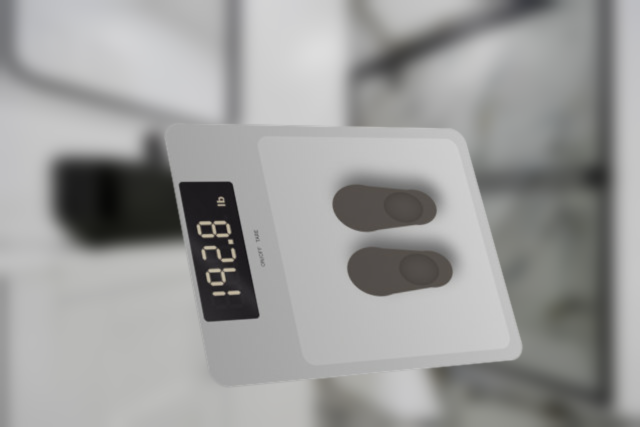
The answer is 192.8 lb
